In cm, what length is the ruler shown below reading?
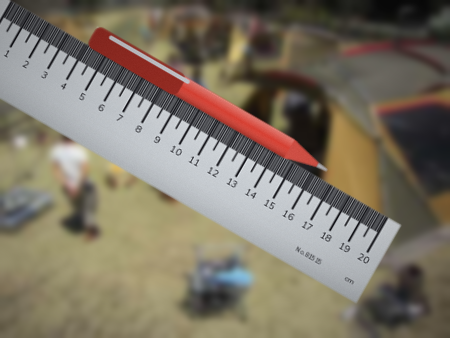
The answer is 12.5 cm
